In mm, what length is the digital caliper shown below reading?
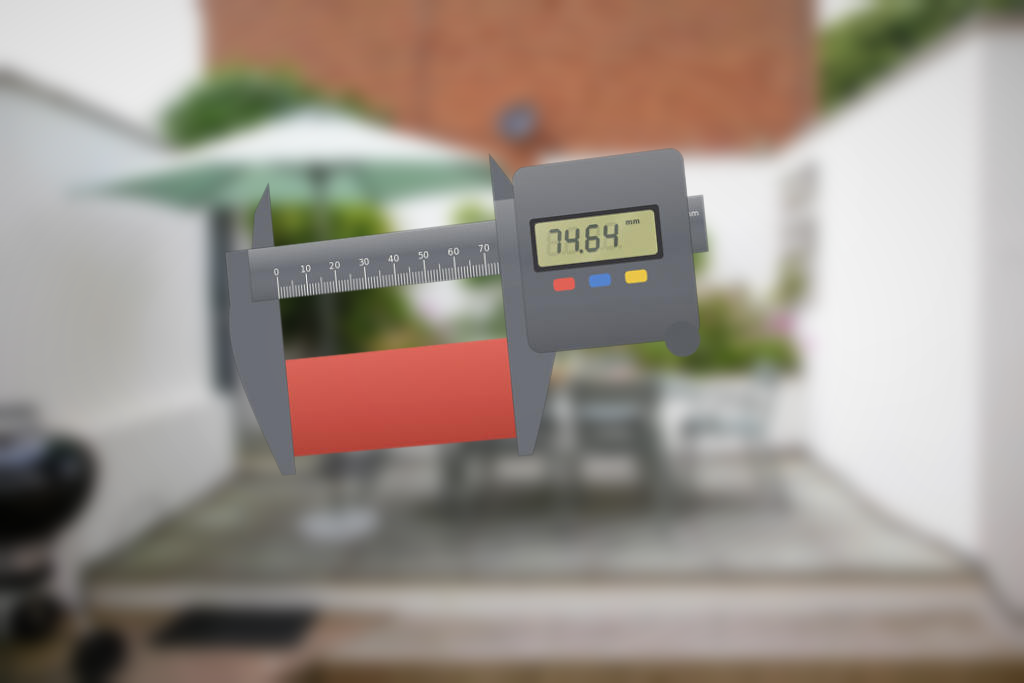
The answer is 74.64 mm
